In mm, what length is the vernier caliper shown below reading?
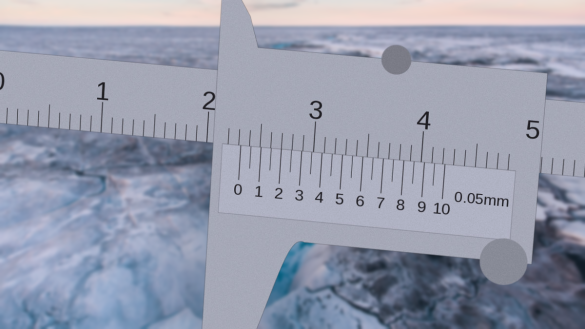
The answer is 23.2 mm
